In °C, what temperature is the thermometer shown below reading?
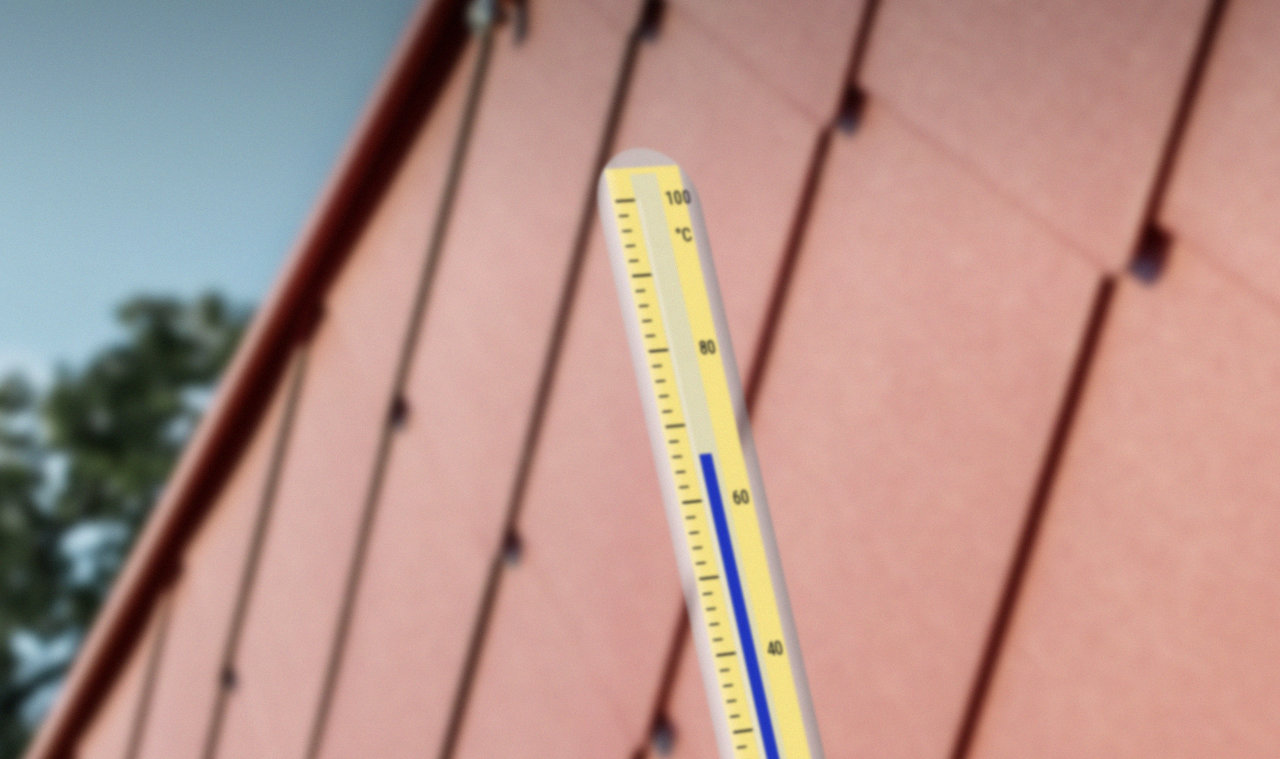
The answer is 66 °C
